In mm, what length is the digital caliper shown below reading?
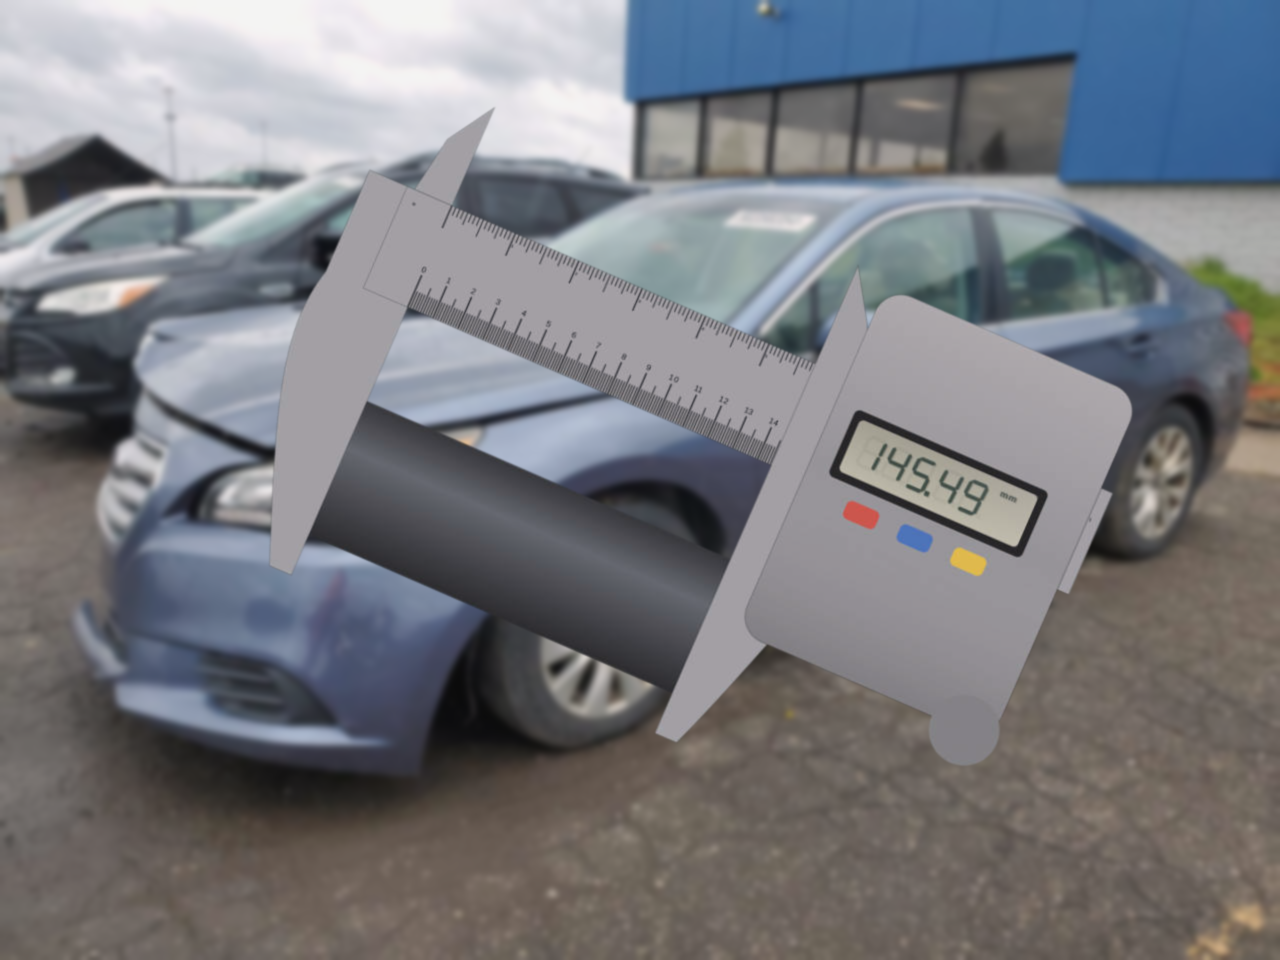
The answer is 145.49 mm
